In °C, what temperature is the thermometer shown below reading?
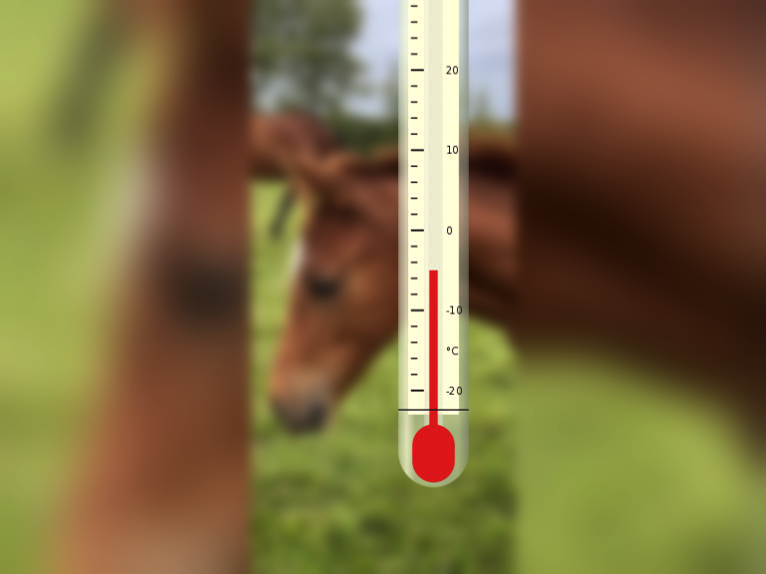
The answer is -5 °C
